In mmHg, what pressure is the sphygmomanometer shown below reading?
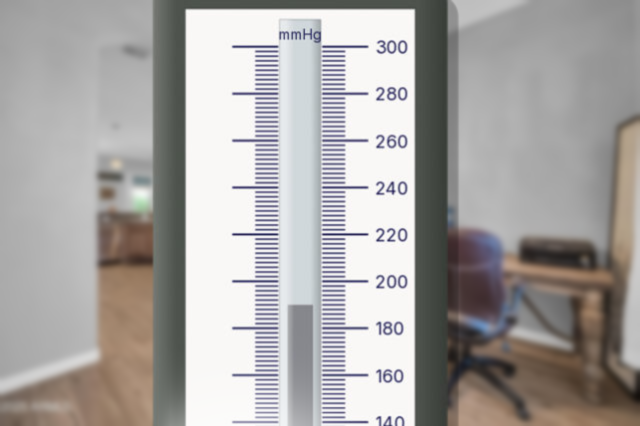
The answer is 190 mmHg
